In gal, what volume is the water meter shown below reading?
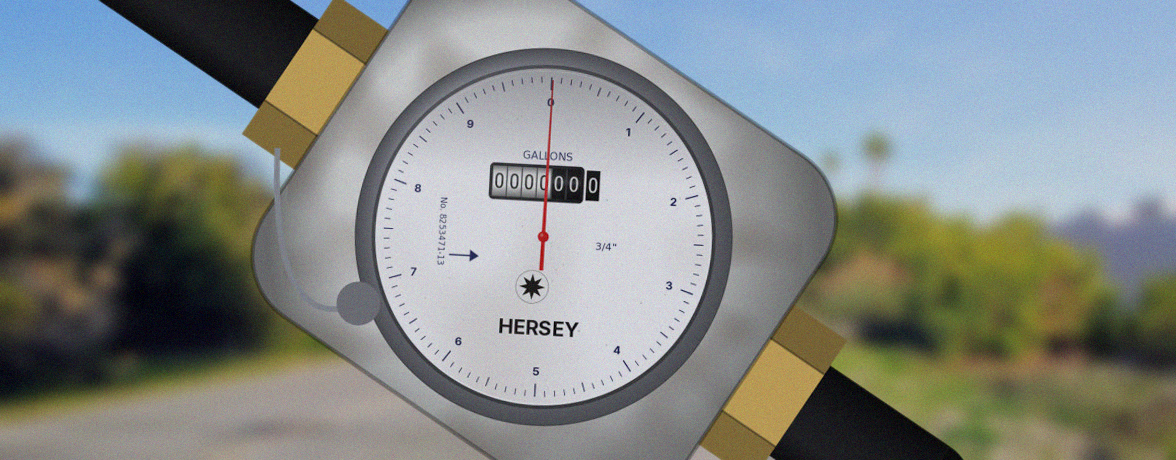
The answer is 0.0 gal
